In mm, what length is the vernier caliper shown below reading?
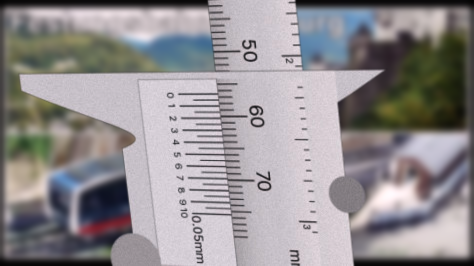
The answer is 56.5 mm
